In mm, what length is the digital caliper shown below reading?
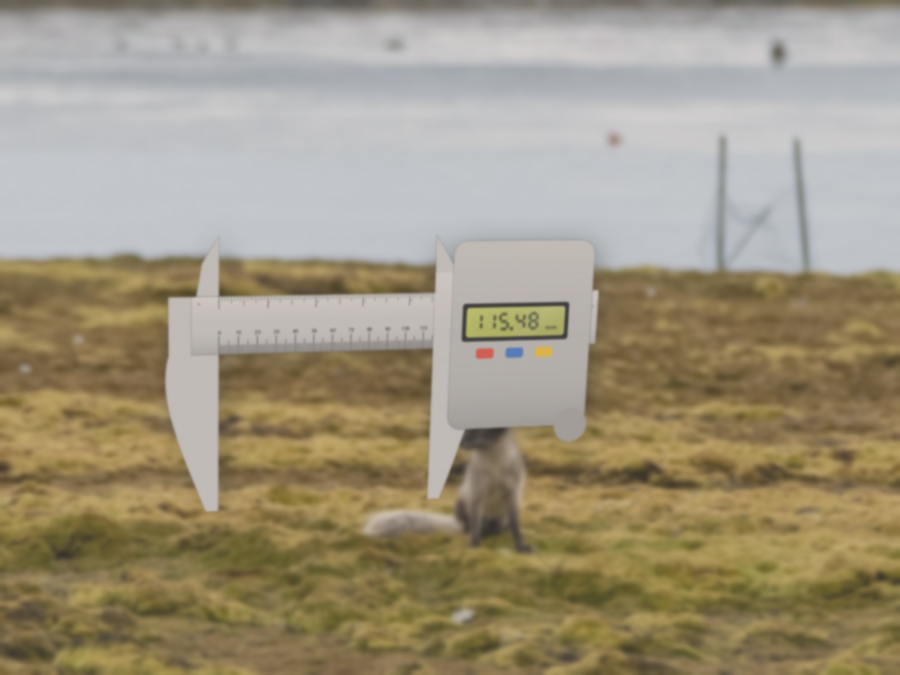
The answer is 115.48 mm
